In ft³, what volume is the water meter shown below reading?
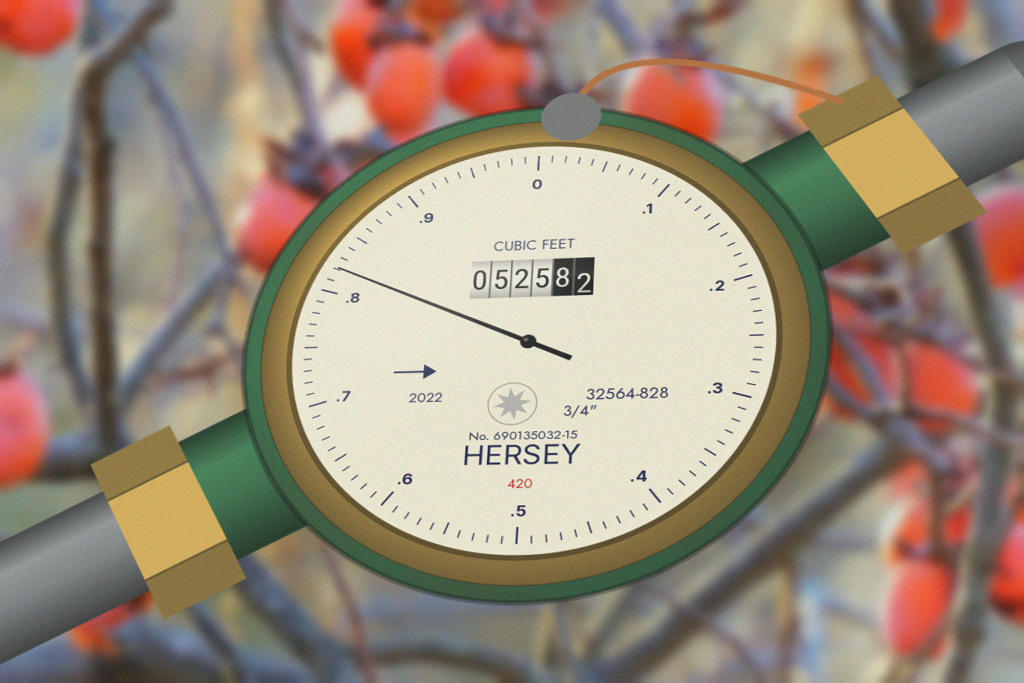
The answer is 52581.82 ft³
